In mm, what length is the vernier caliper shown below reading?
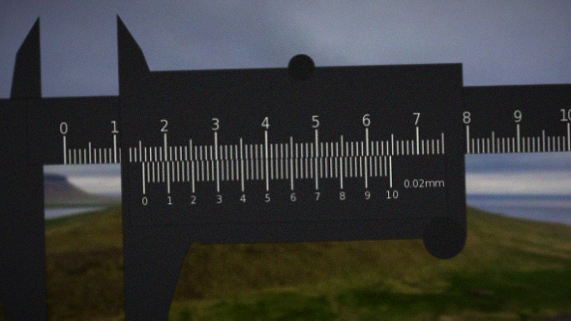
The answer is 15.5 mm
